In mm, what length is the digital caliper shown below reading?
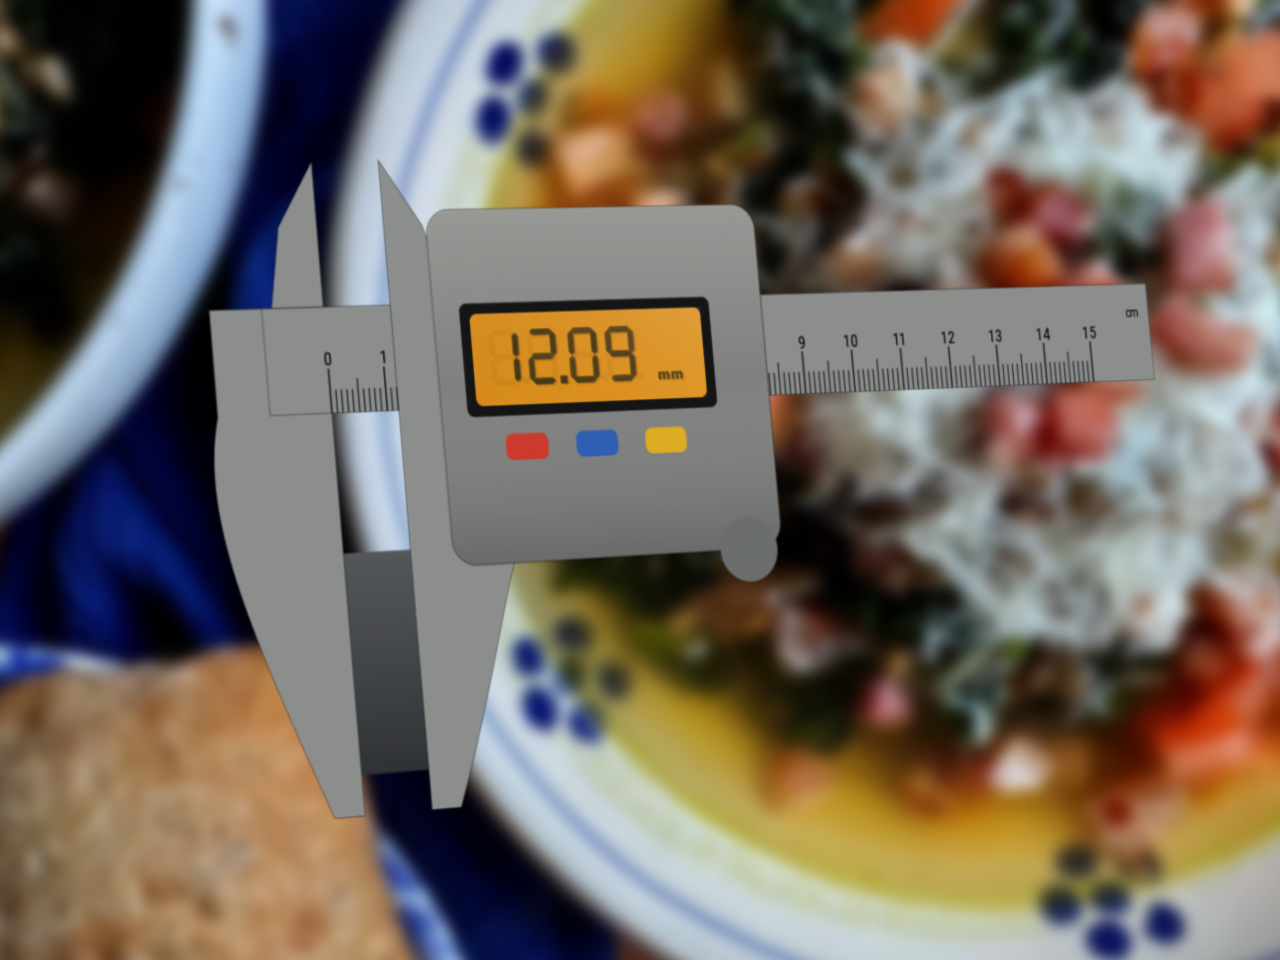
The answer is 12.09 mm
